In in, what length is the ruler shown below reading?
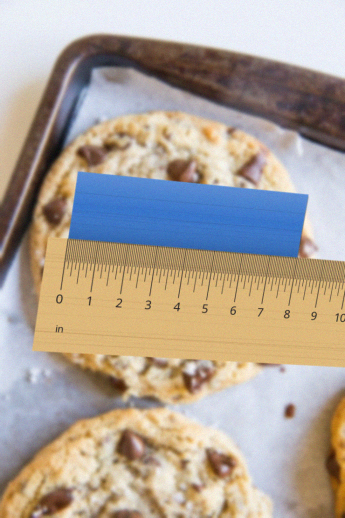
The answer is 8 in
